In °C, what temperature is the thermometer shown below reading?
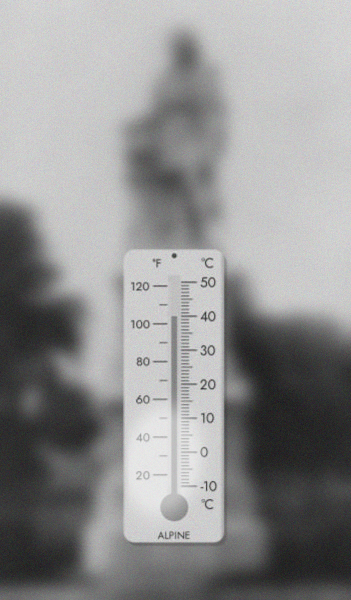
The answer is 40 °C
